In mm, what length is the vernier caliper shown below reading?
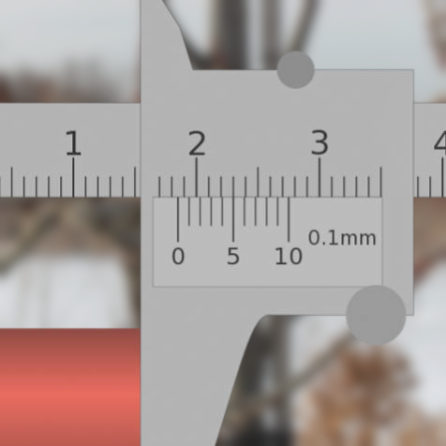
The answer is 18.5 mm
